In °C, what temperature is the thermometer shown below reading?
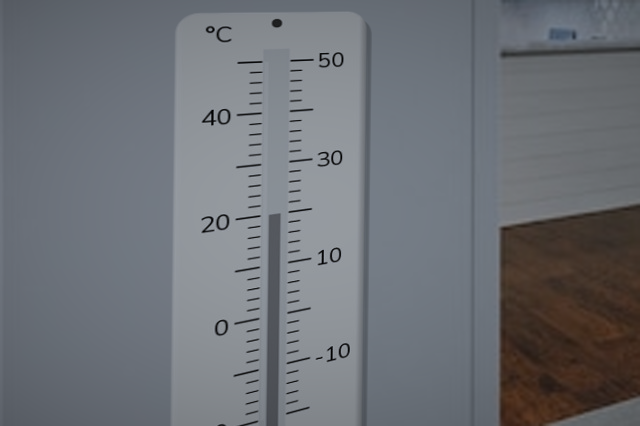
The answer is 20 °C
